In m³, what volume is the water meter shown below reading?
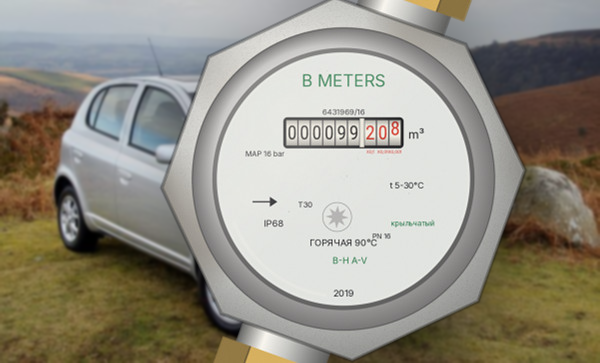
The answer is 99.208 m³
